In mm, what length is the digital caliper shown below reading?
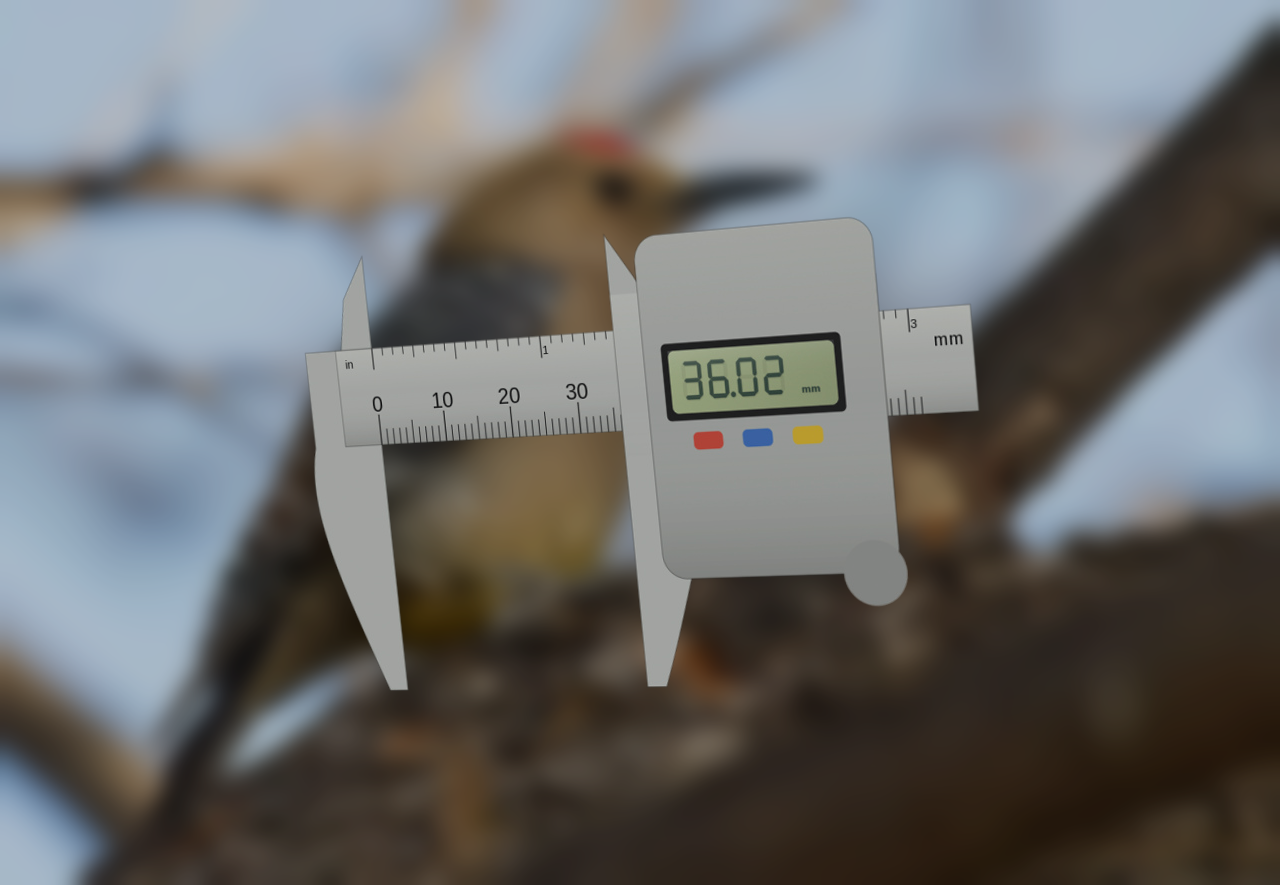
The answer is 36.02 mm
